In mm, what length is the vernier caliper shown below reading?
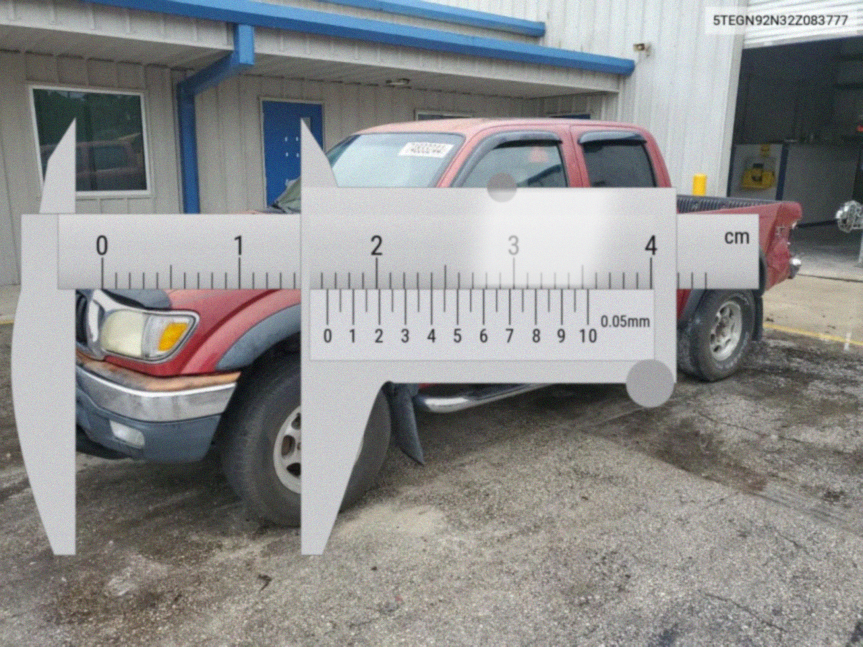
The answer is 16.4 mm
